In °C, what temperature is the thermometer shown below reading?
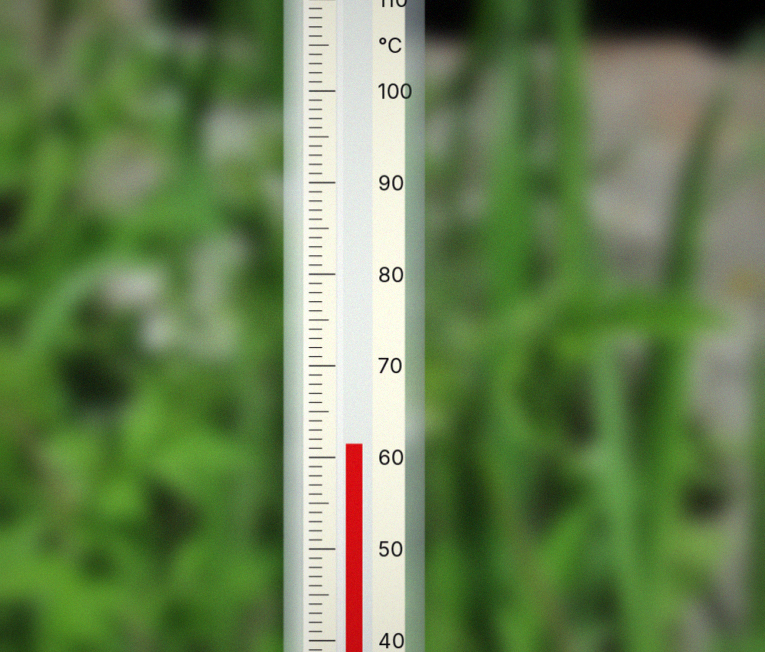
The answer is 61.5 °C
